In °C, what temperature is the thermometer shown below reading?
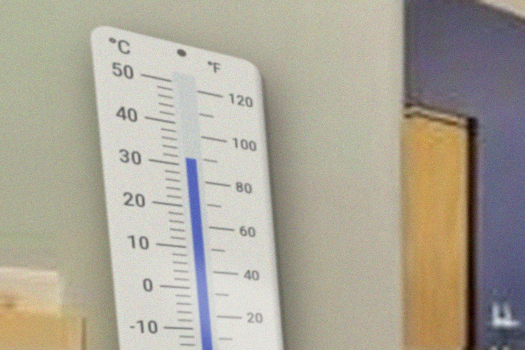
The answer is 32 °C
